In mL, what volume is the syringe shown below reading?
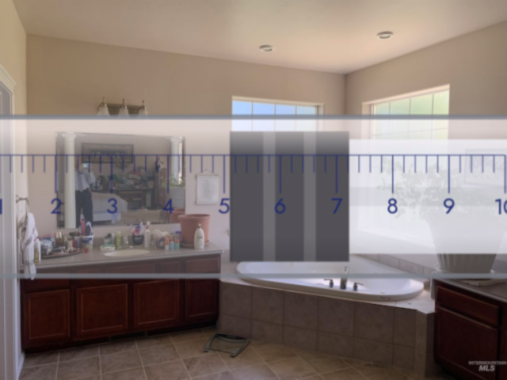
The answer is 5.1 mL
